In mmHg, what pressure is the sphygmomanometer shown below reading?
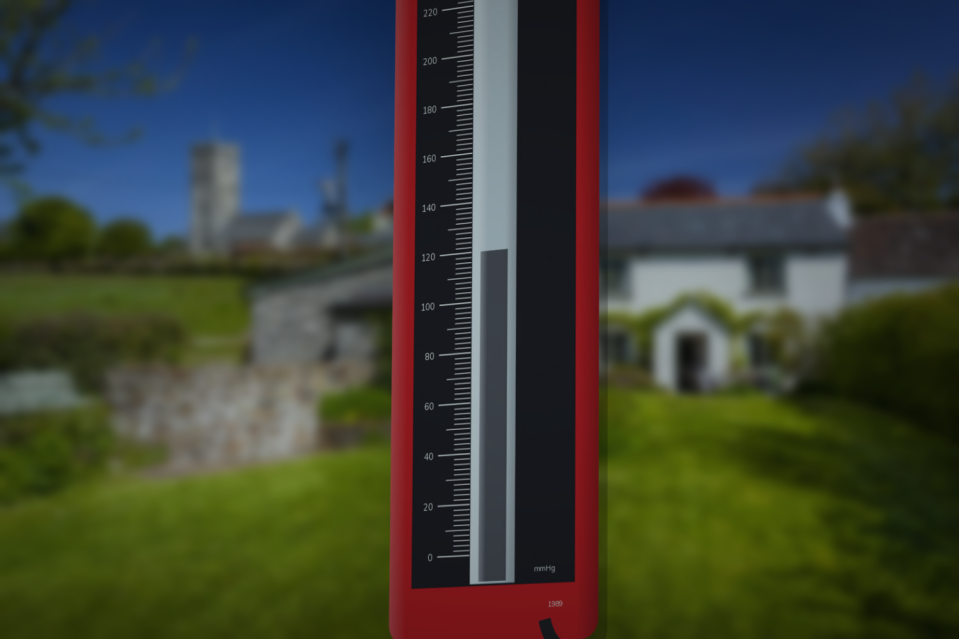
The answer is 120 mmHg
